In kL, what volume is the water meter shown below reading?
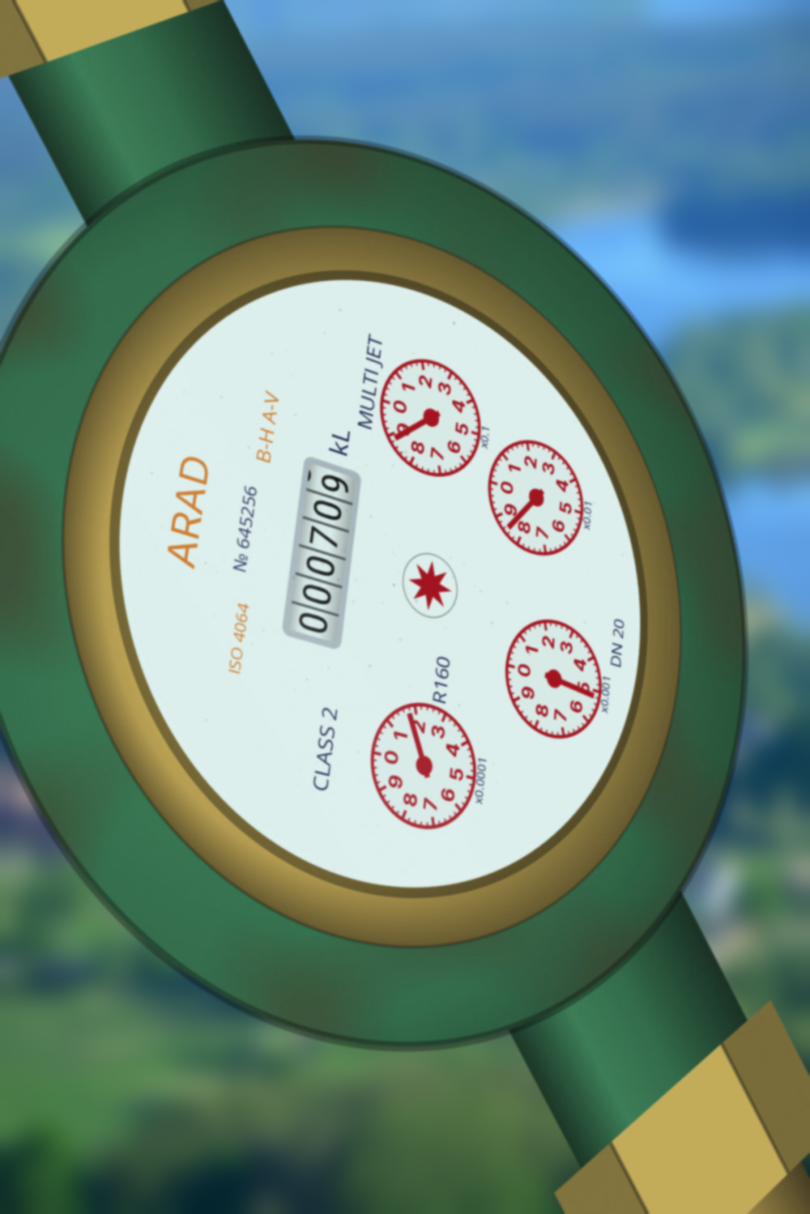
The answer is 708.8851 kL
